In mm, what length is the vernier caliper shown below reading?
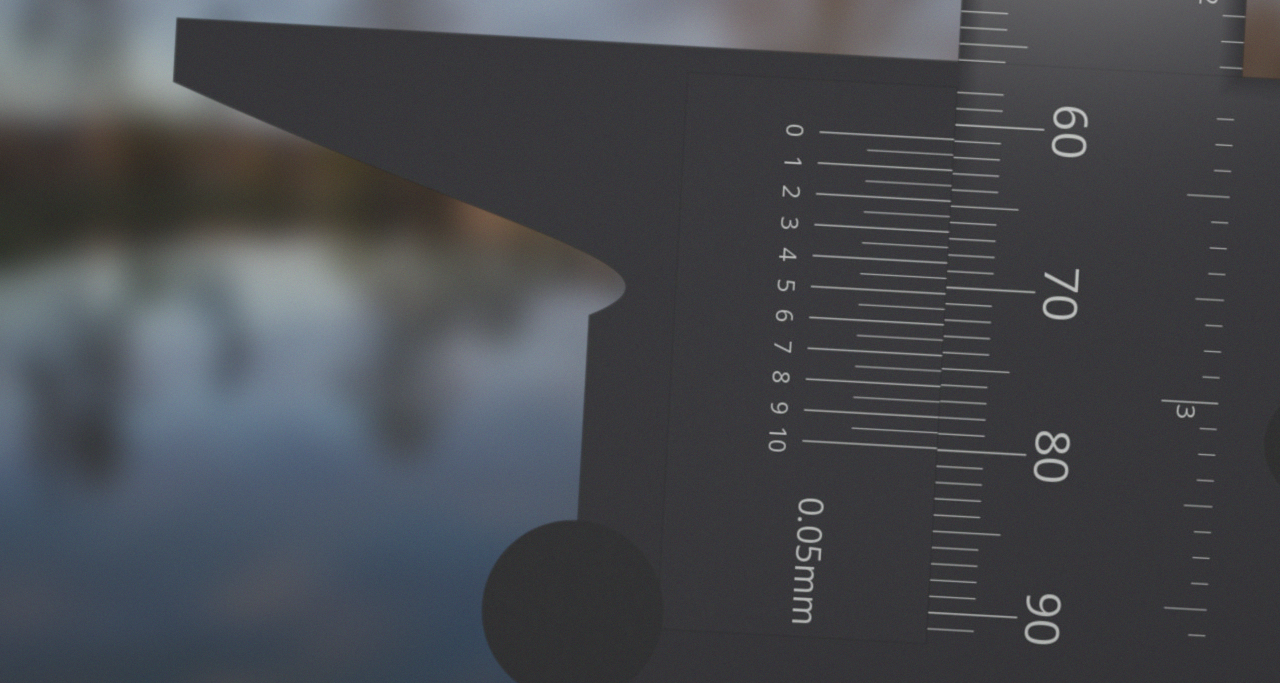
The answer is 60.9 mm
